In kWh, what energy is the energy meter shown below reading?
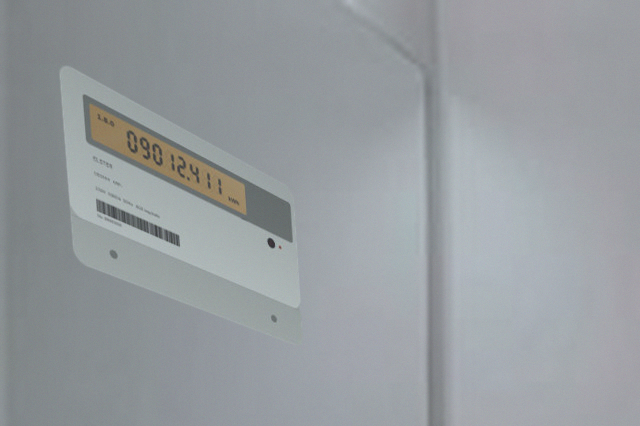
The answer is 9012.411 kWh
